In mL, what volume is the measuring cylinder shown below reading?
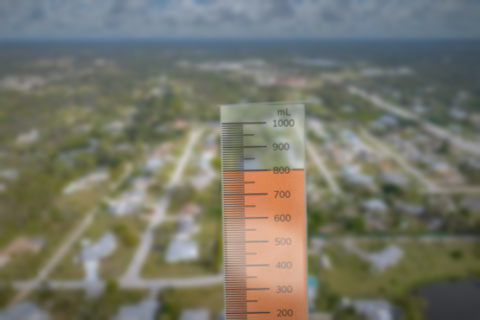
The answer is 800 mL
